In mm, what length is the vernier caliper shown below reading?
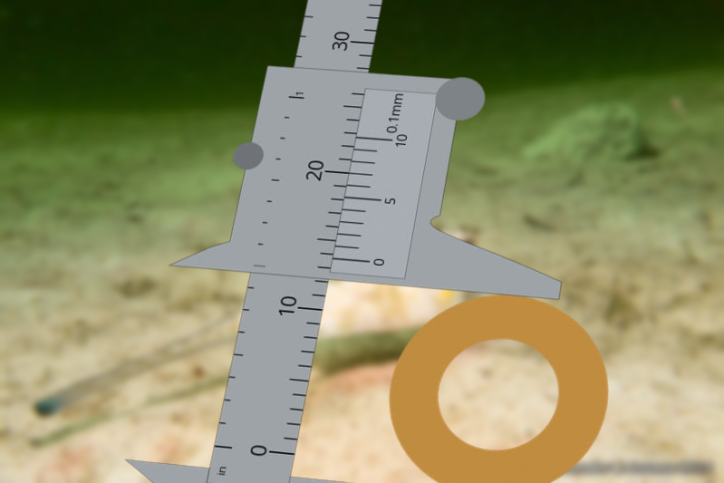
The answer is 13.7 mm
